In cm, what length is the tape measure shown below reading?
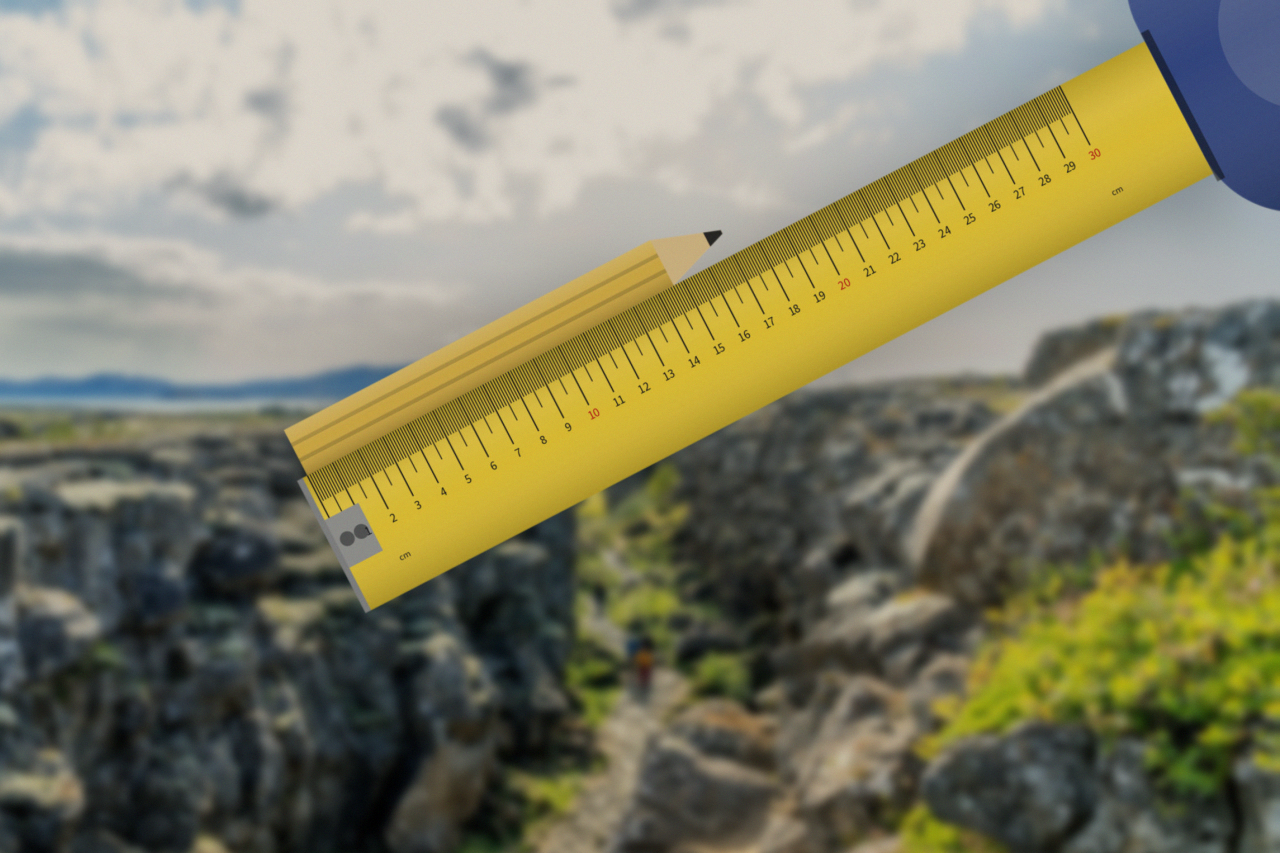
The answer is 17 cm
